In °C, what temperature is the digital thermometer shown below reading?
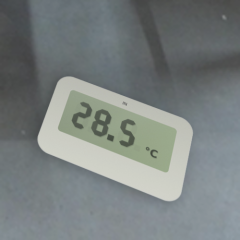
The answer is 28.5 °C
